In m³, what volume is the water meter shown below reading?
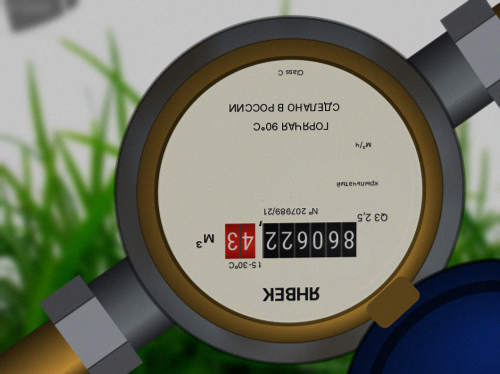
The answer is 860622.43 m³
